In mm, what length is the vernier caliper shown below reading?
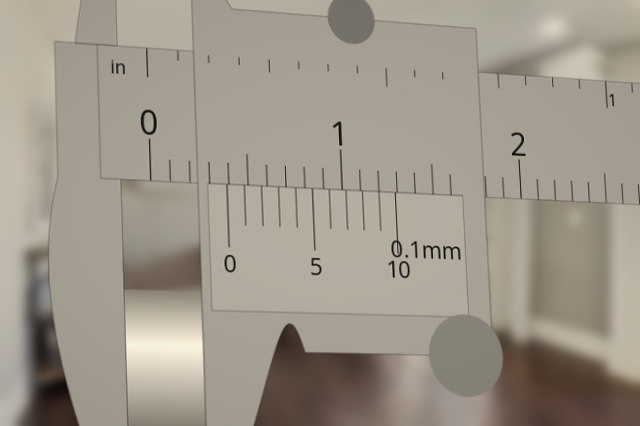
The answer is 3.9 mm
